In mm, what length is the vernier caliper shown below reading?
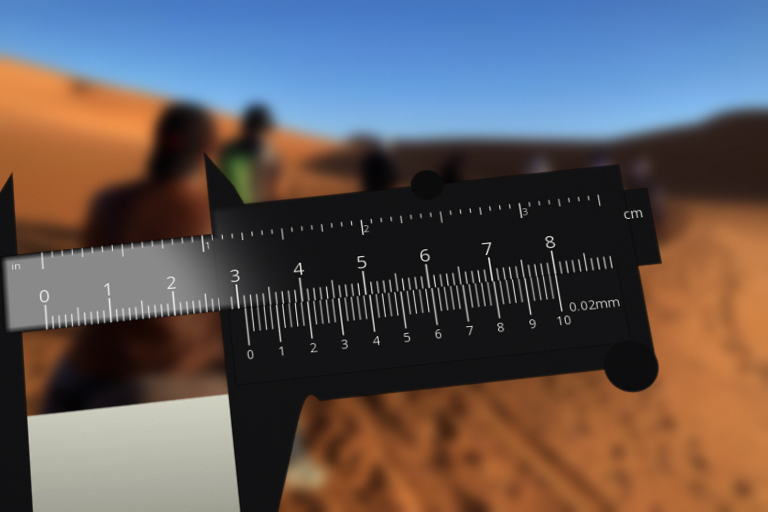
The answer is 31.0 mm
